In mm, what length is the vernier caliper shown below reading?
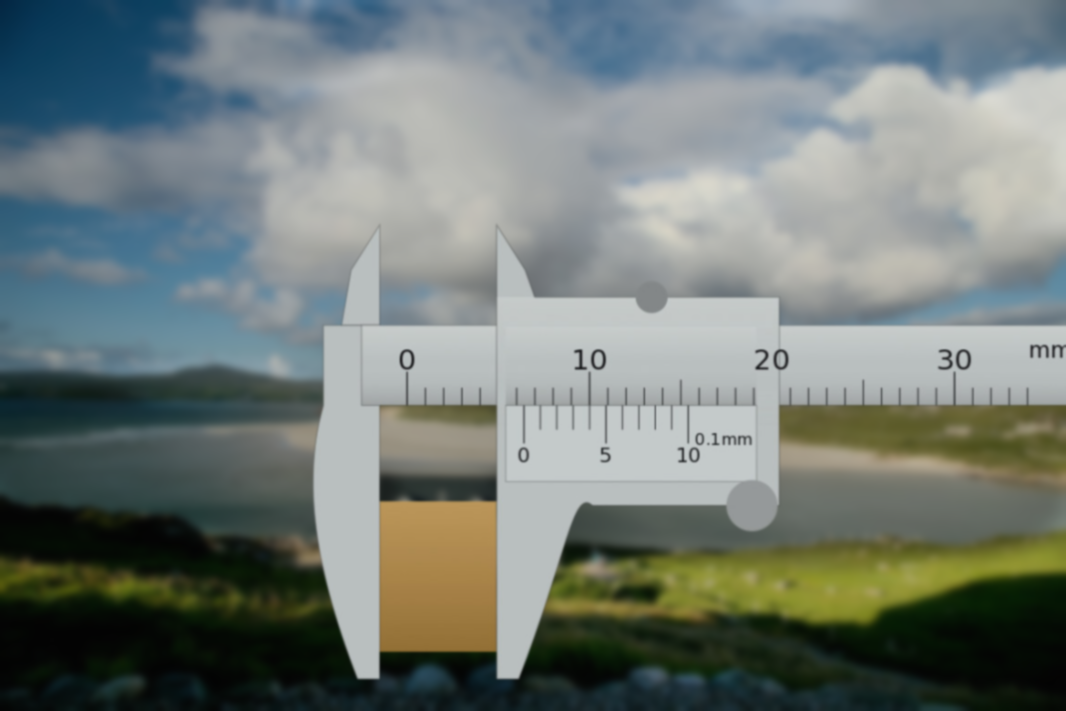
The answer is 6.4 mm
